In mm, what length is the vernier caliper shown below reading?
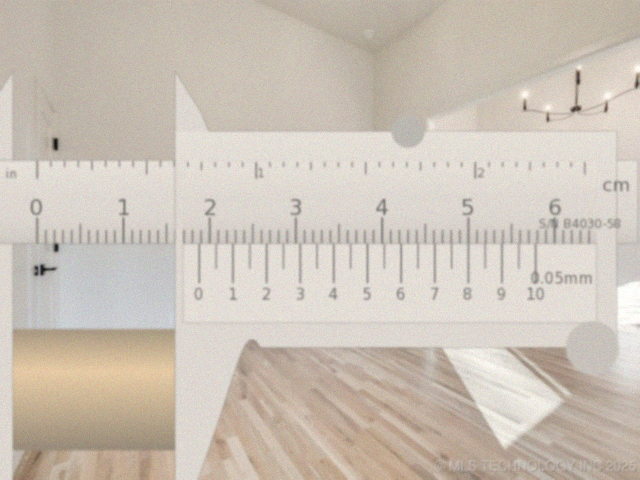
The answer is 18.8 mm
